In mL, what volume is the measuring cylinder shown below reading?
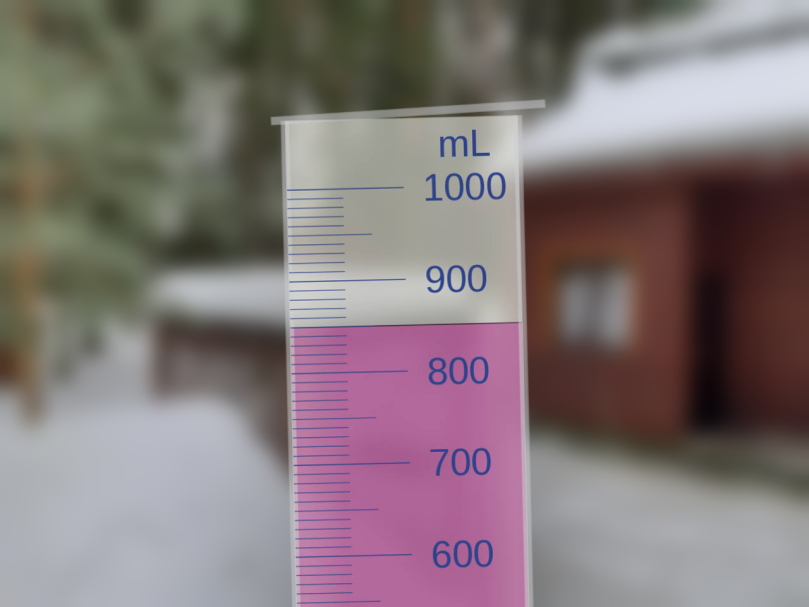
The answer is 850 mL
